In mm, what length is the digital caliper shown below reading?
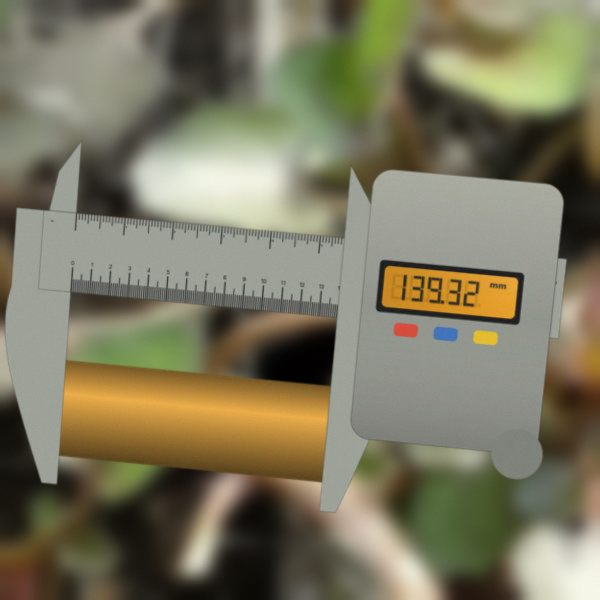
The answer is 139.32 mm
